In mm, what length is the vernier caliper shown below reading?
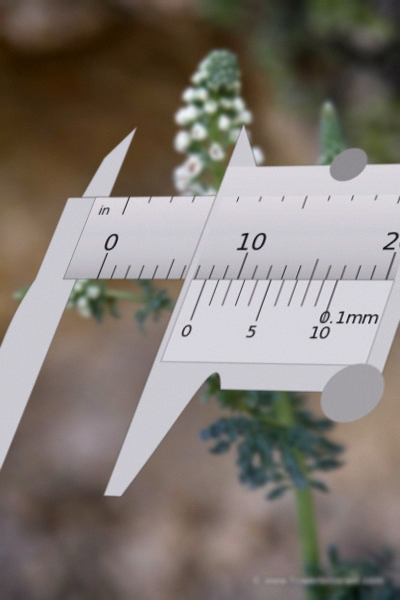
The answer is 7.8 mm
